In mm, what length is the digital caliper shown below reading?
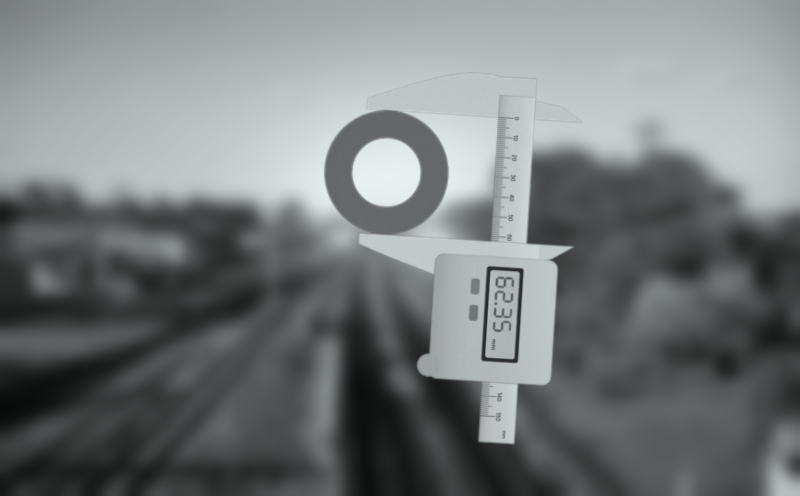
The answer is 62.35 mm
